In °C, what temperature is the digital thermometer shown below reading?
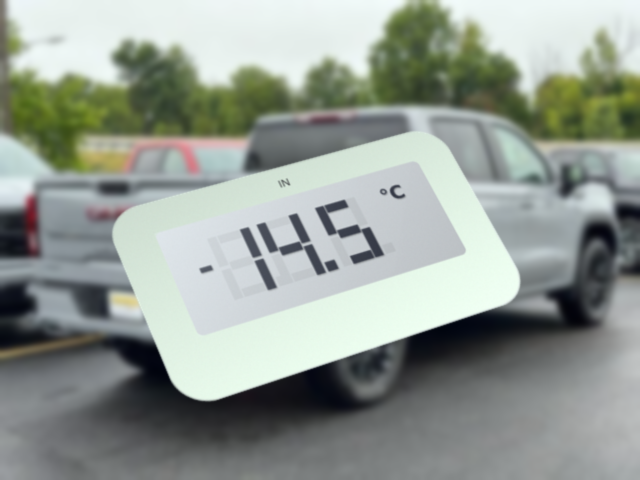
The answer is -14.5 °C
